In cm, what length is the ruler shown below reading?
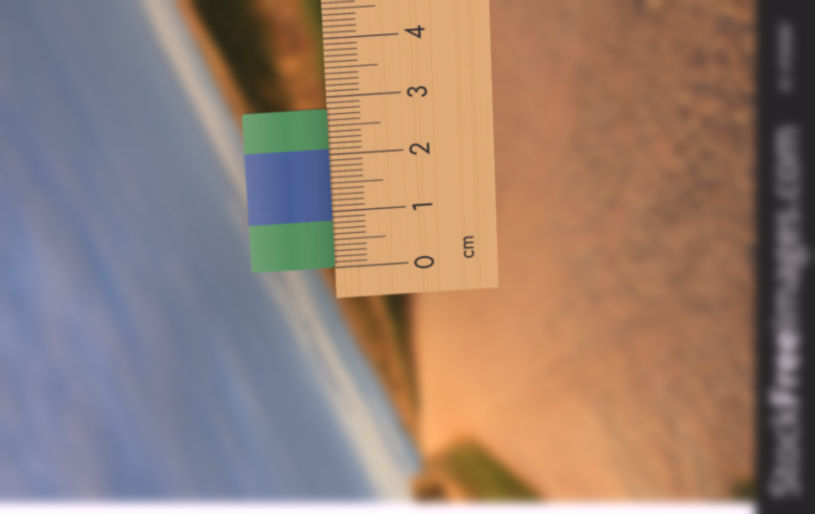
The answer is 2.8 cm
